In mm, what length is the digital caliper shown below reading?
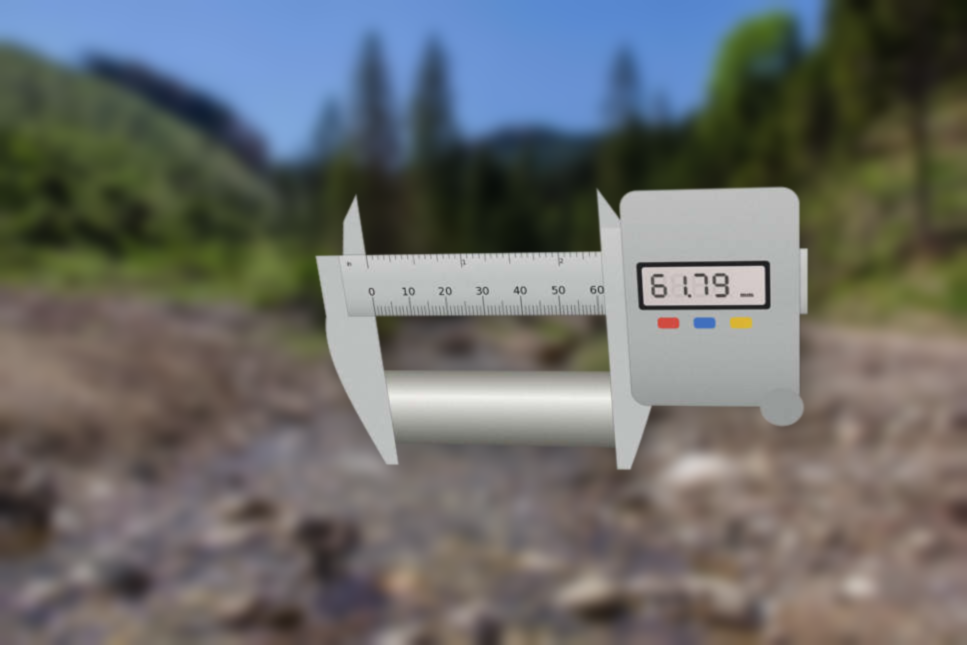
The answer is 61.79 mm
